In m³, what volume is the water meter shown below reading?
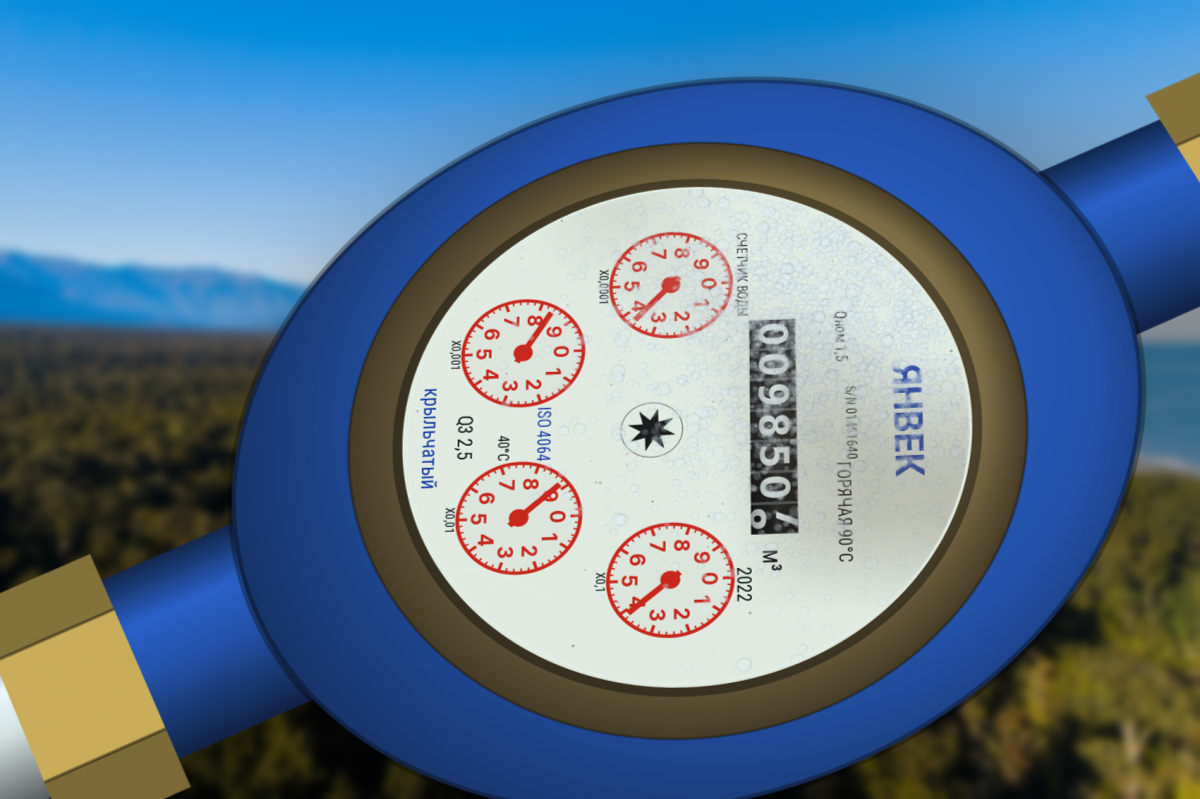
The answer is 98507.3883 m³
